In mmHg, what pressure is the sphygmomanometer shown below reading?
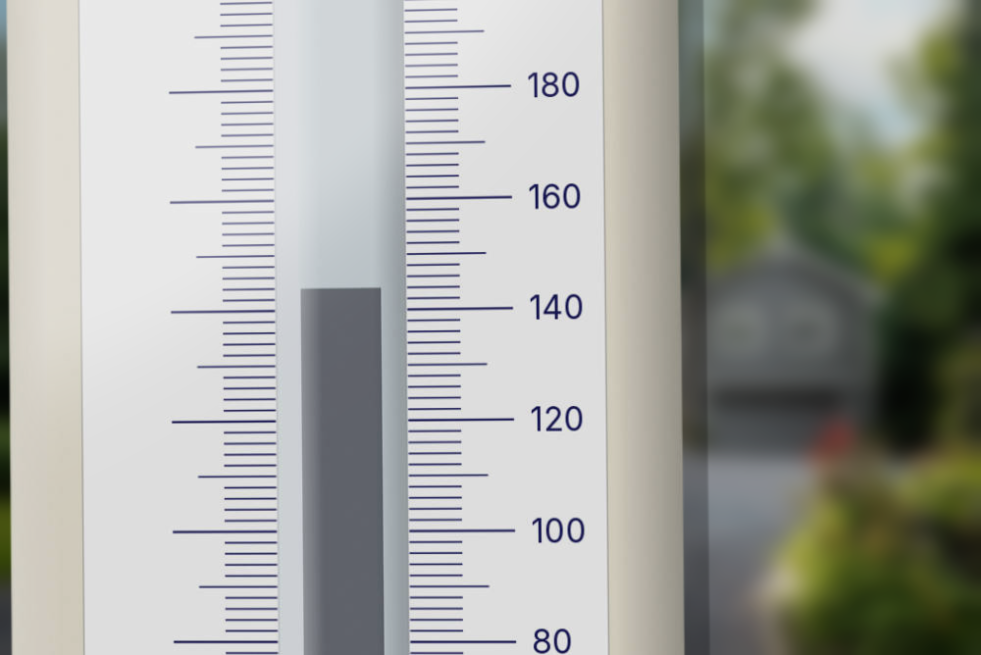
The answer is 144 mmHg
